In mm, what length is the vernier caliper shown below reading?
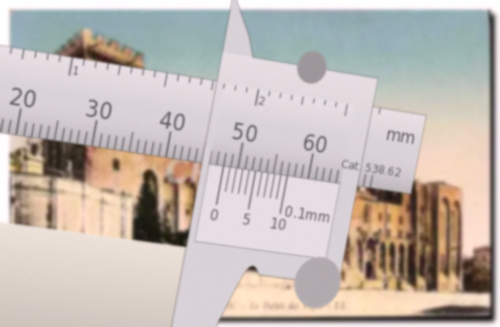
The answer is 48.0 mm
